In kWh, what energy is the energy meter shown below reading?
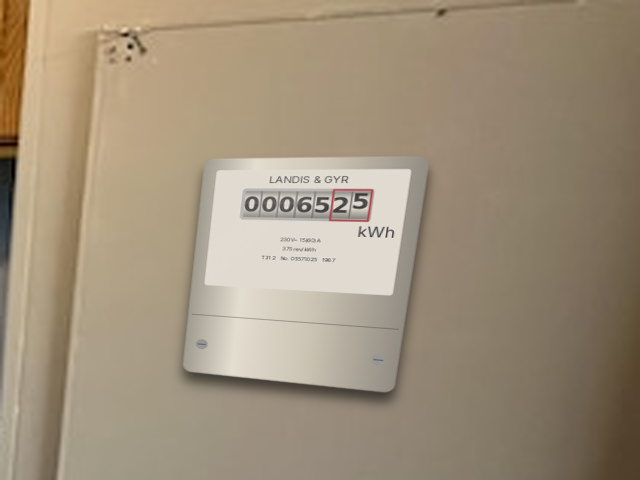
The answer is 65.25 kWh
